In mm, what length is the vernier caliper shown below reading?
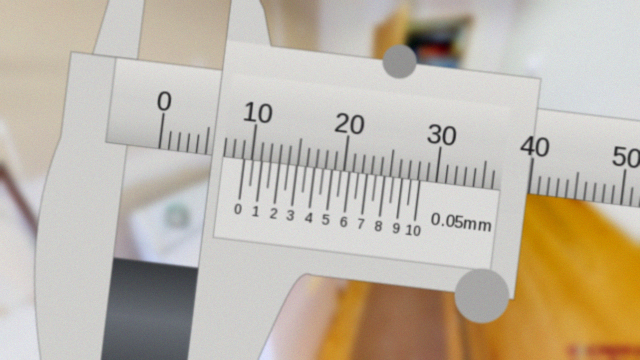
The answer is 9.2 mm
